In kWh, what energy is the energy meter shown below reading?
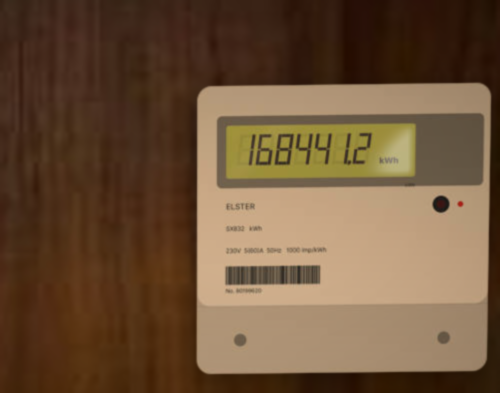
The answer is 168441.2 kWh
